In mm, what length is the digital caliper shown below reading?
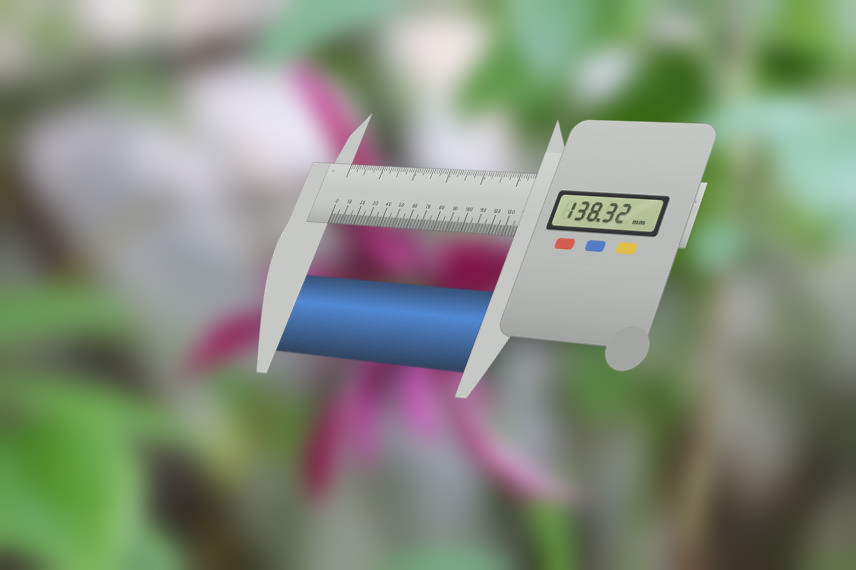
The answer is 138.32 mm
